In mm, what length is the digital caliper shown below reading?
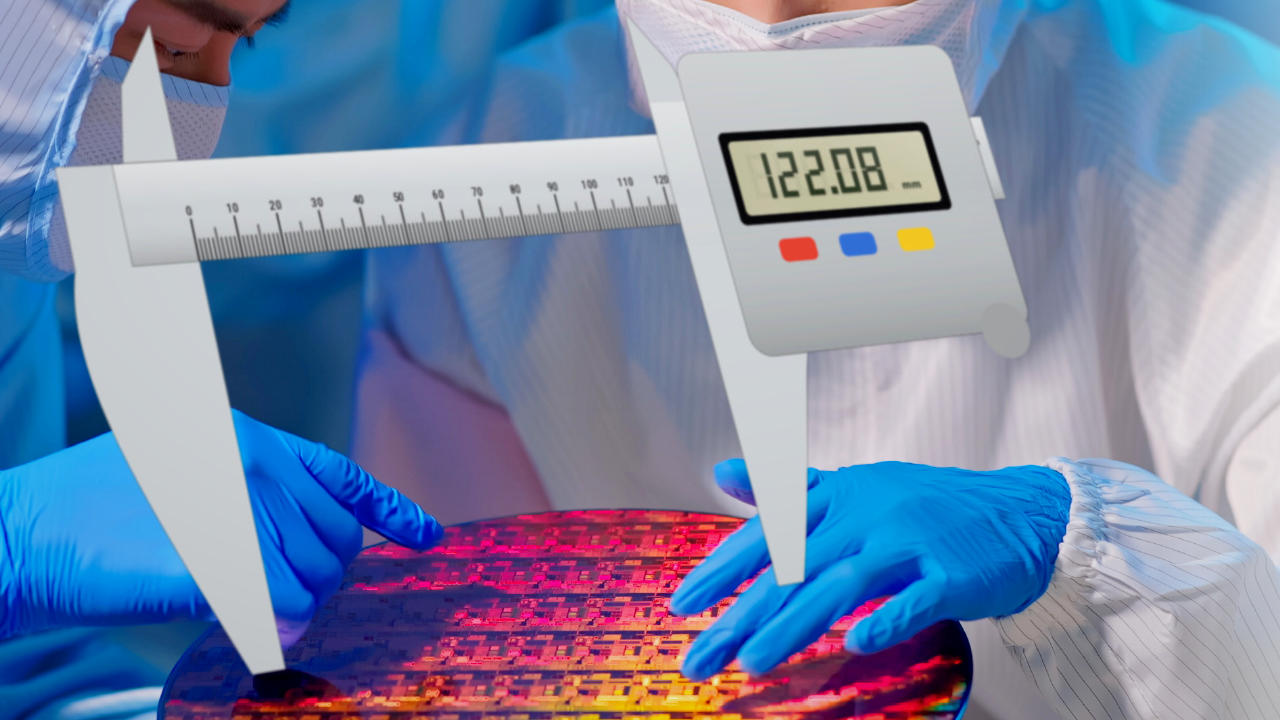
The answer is 122.08 mm
